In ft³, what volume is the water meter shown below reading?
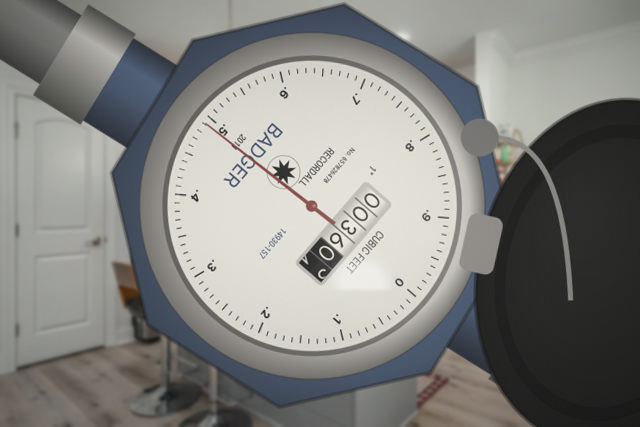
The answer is 3603.49 ft³
